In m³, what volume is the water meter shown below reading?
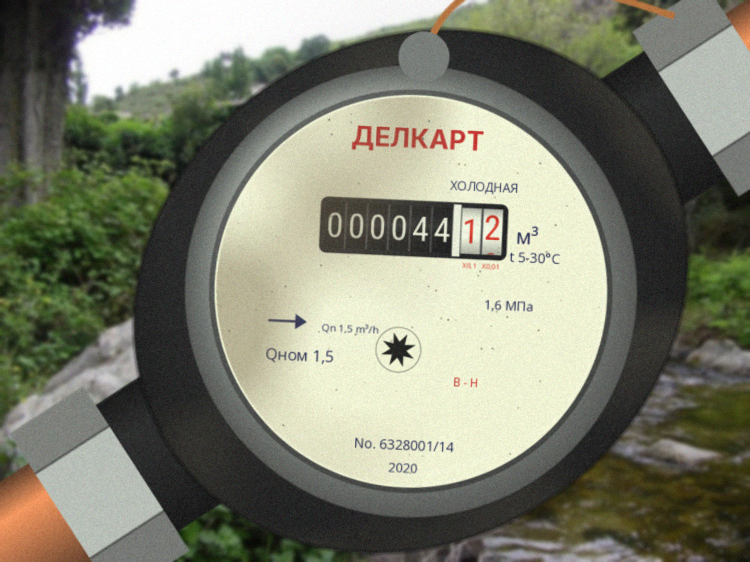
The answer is 44.12 m³
